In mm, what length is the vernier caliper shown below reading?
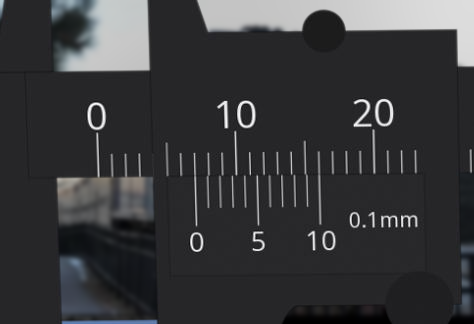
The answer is 7.0 mm
